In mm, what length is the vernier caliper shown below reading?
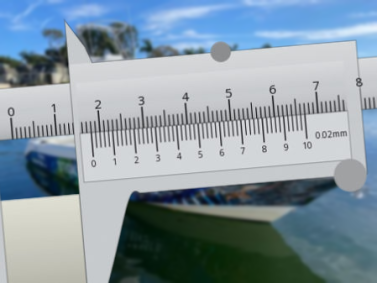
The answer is 18.0 mm
